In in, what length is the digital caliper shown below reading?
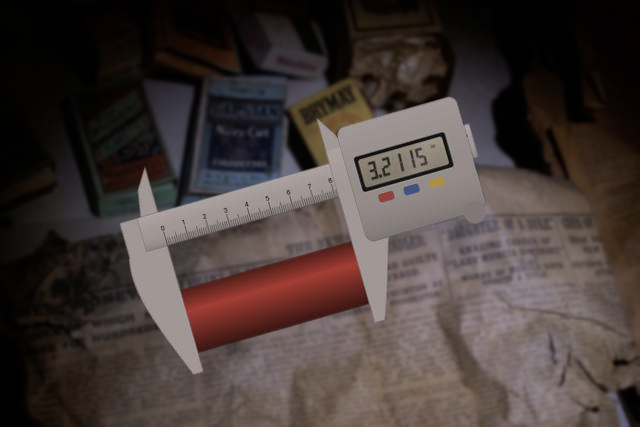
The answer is 3.2115 in
